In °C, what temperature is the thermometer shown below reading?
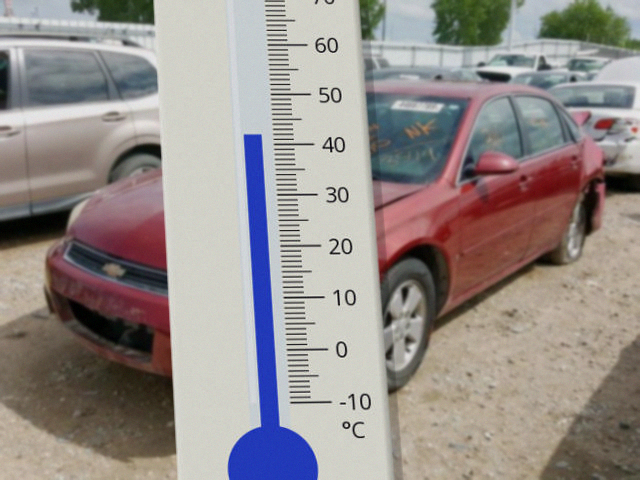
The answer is 42 °C
